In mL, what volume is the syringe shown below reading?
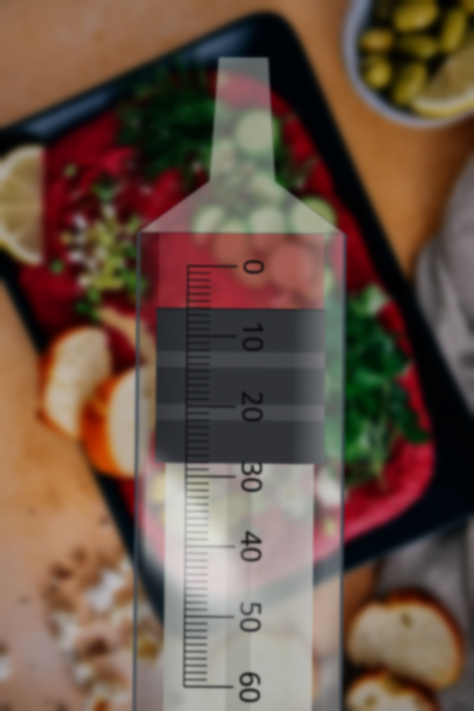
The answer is 6 mL
